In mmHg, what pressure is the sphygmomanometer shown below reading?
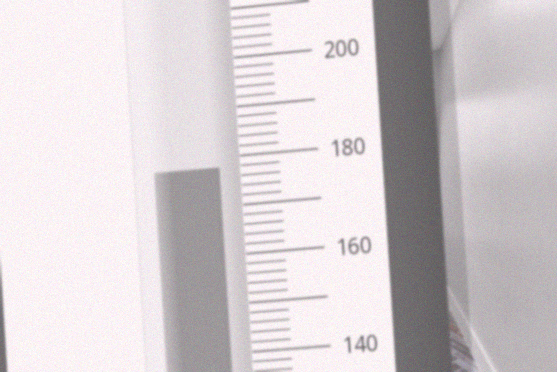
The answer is 178 mmHg
